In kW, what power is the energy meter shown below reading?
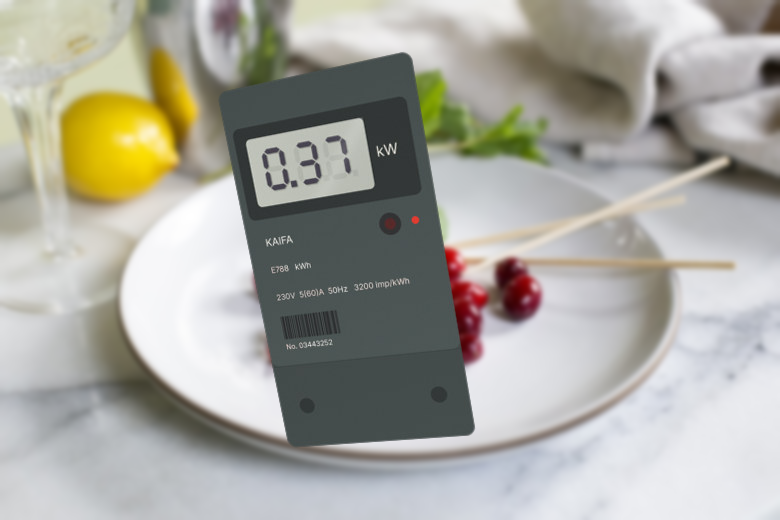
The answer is 0.37 kW
